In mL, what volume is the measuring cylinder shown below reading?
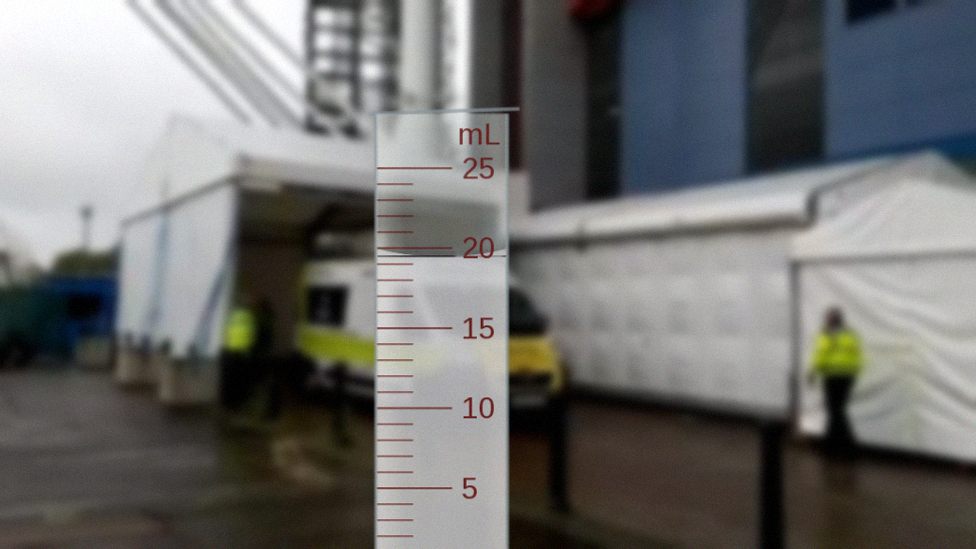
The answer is 19.5 mL
